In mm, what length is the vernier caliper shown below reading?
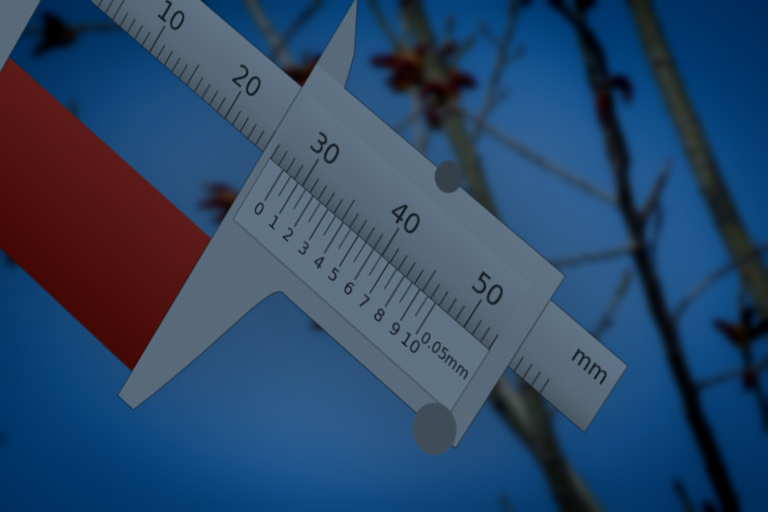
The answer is 27.6 mm
